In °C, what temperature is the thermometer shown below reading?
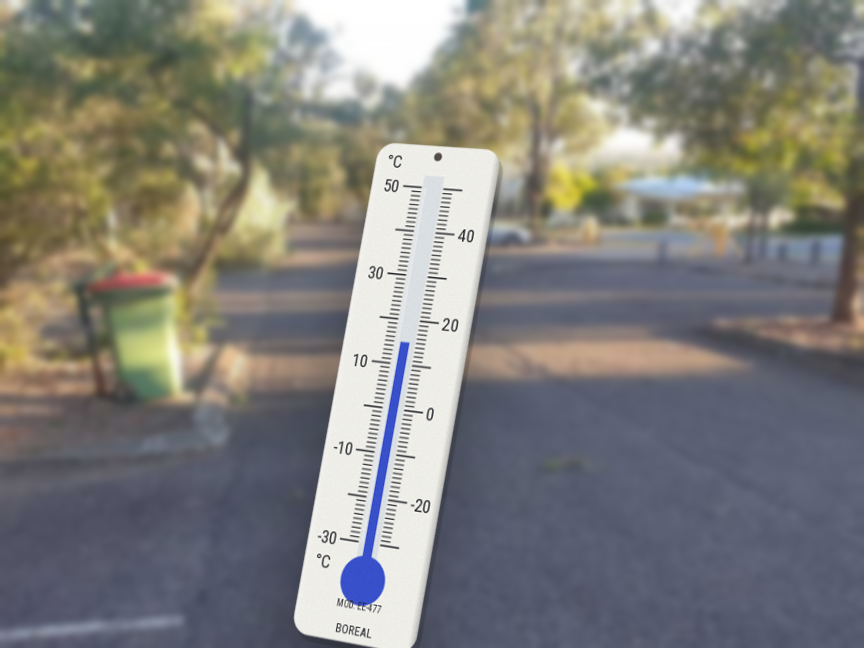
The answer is 15 °C
